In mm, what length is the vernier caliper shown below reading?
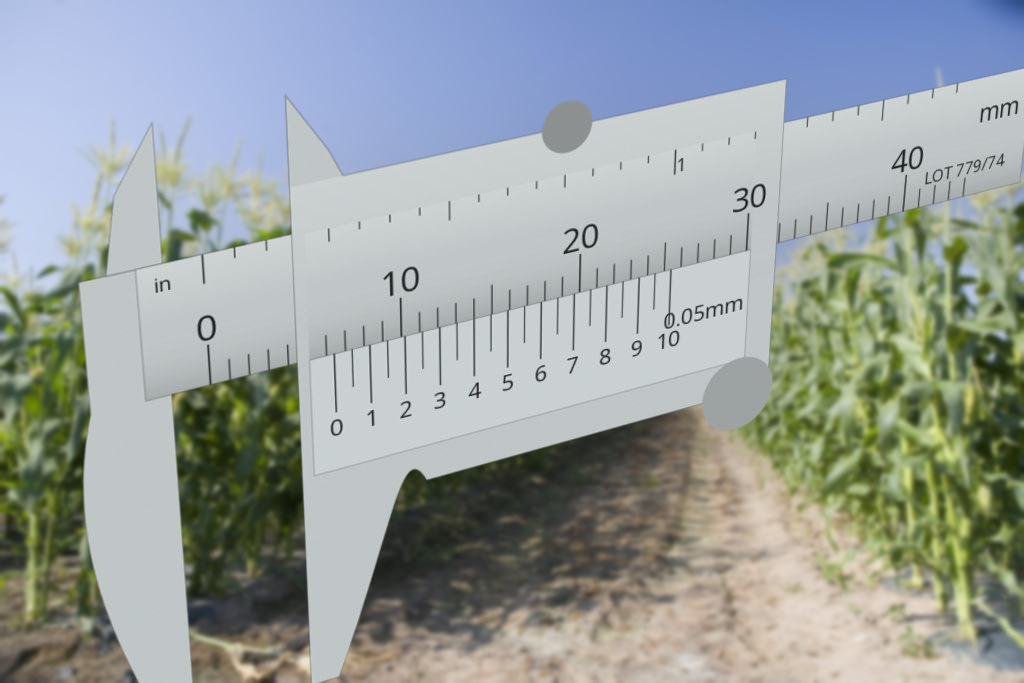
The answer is 6.4 mm
